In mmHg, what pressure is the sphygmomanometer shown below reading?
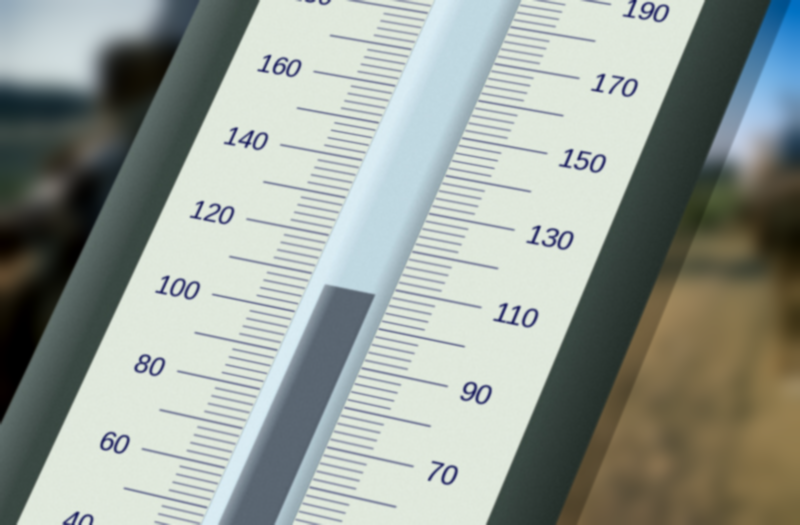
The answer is 108 mmHg
